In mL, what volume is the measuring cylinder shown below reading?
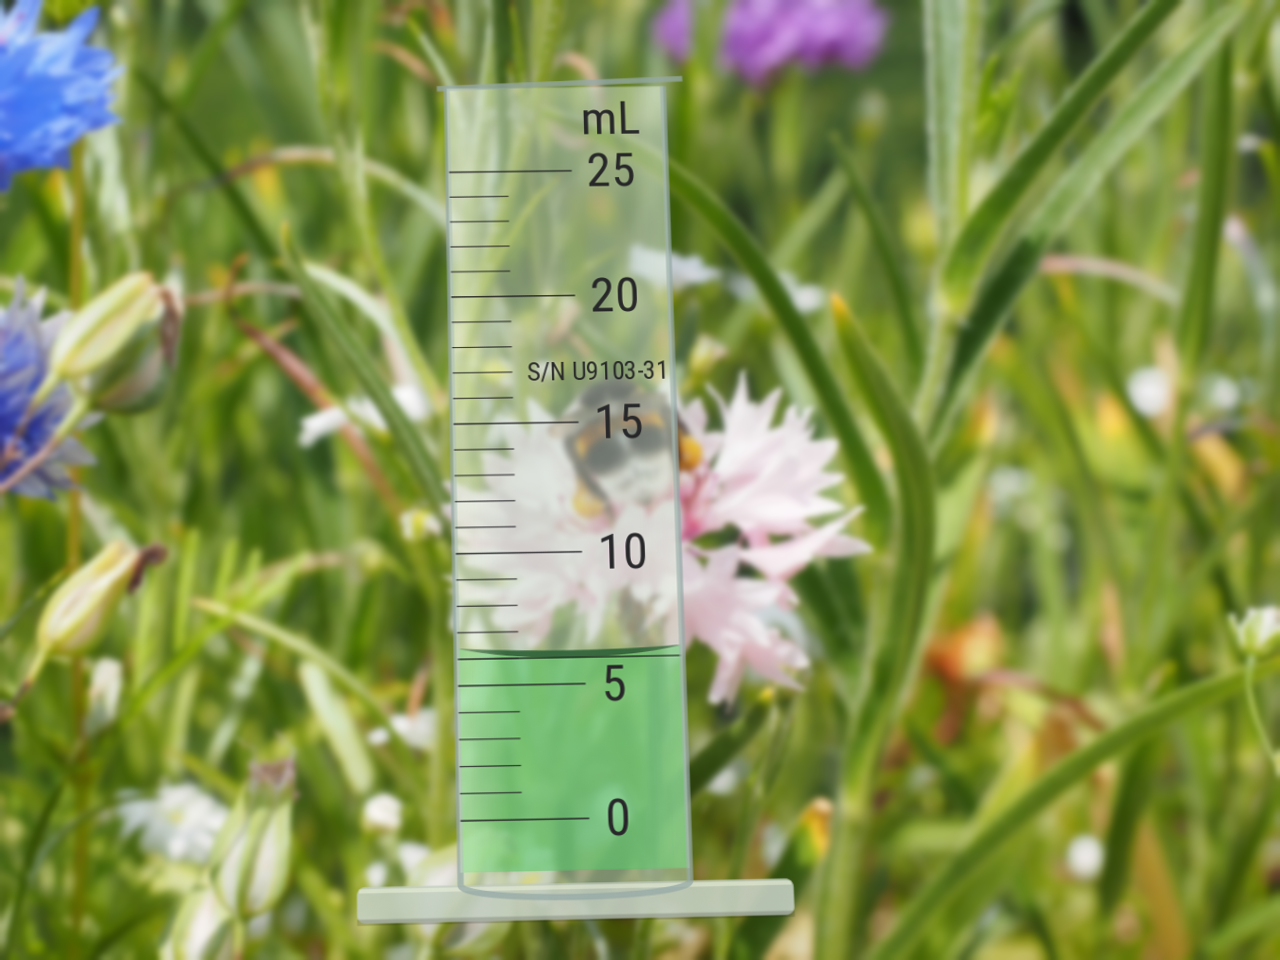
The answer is 6 mL
